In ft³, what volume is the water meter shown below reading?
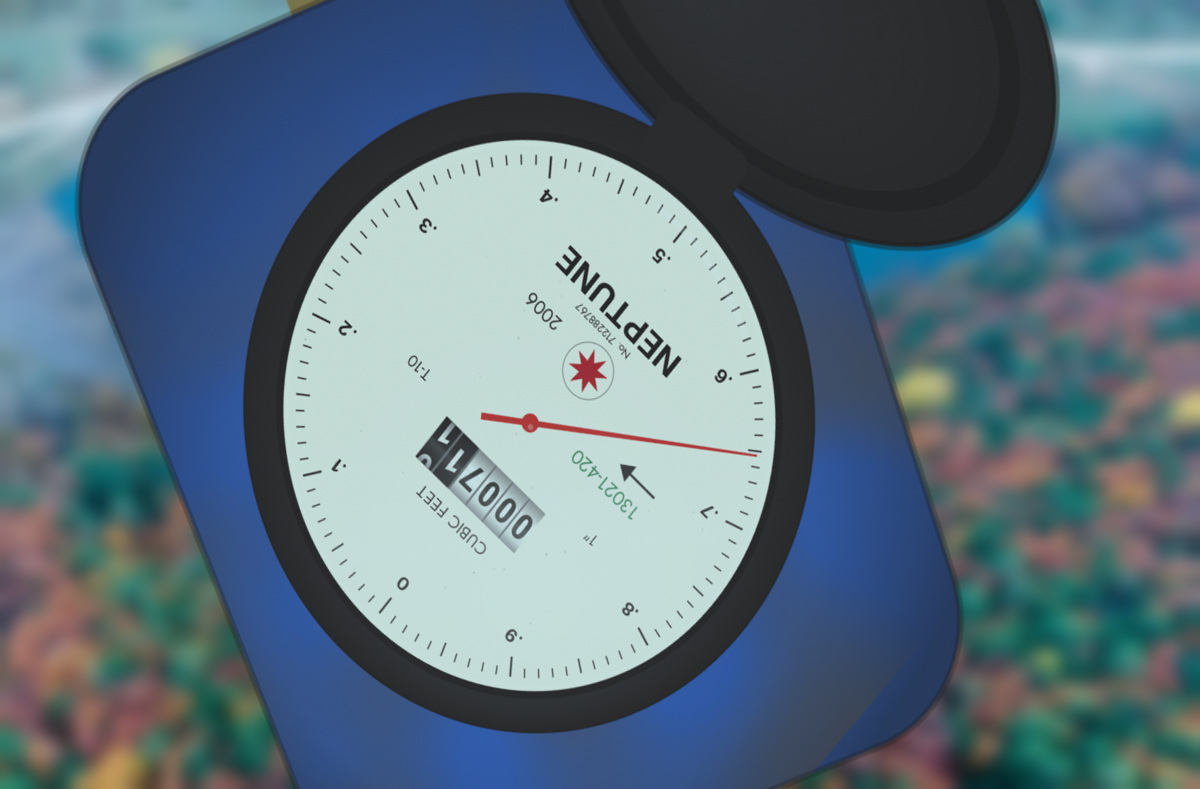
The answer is 710.65 ft³
